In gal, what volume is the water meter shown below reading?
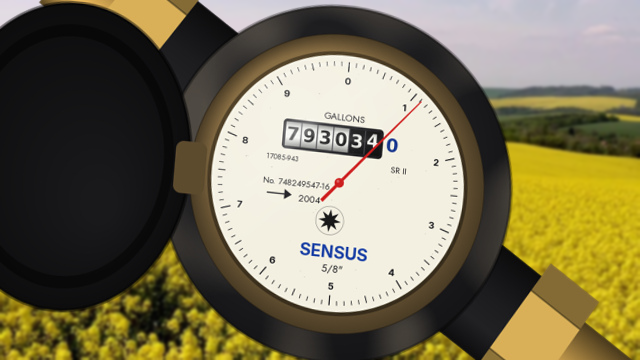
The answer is 7930341.1 gal
